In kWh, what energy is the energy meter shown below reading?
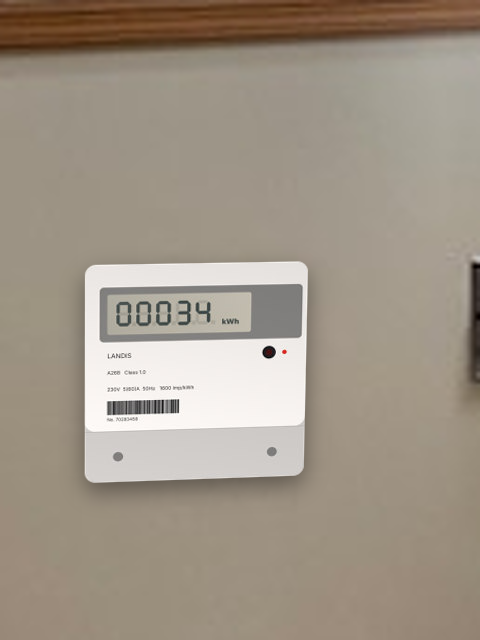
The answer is 34 kWh
